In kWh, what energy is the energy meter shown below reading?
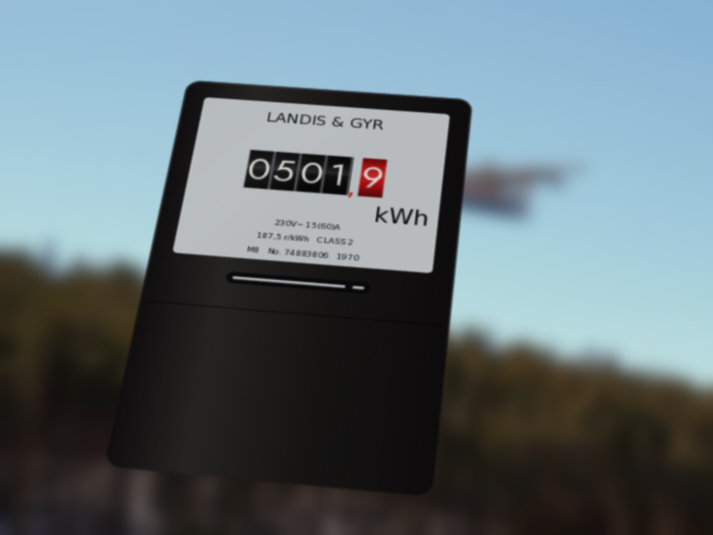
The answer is 501.9 kWh
